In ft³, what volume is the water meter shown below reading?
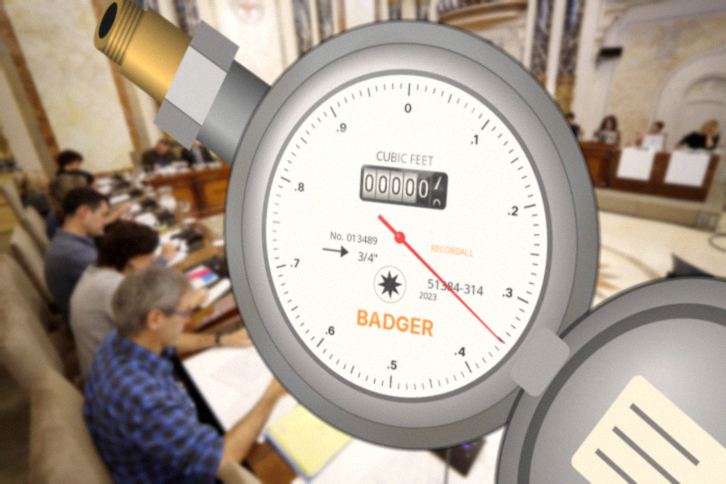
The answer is 7.35 ft³
